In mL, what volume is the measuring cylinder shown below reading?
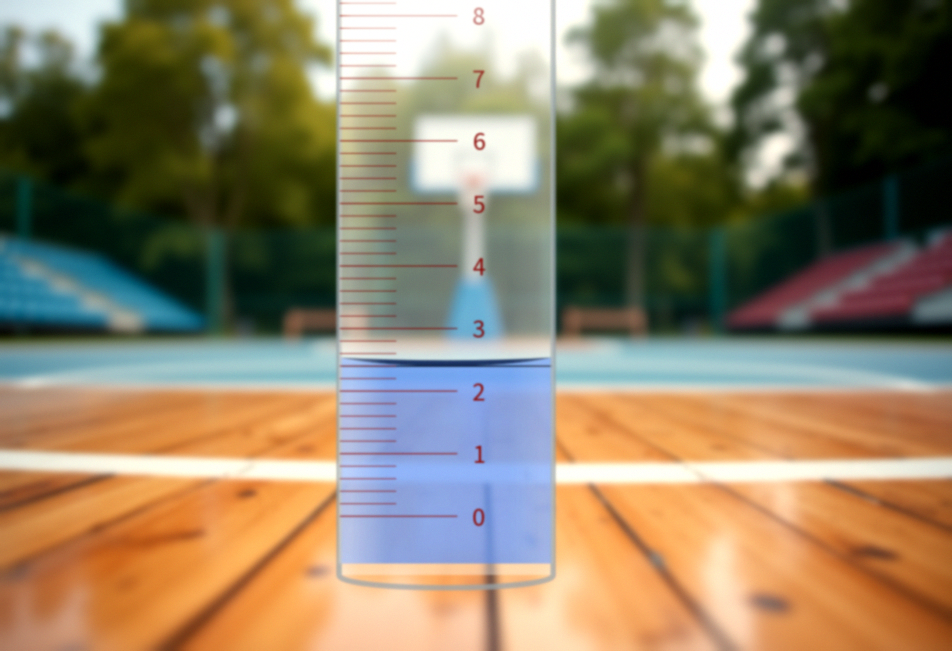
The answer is 2.4 mL
